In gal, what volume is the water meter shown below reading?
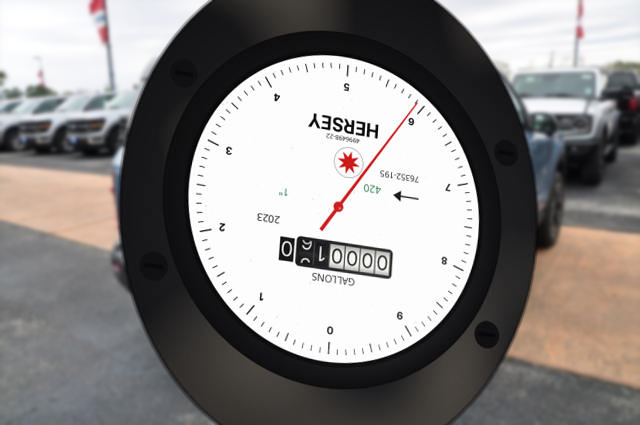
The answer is 155.9 gal
